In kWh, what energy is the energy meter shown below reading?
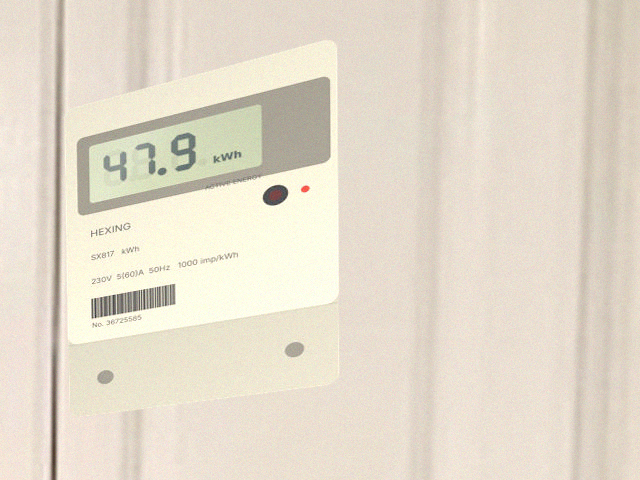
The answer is 47.9 kWh
